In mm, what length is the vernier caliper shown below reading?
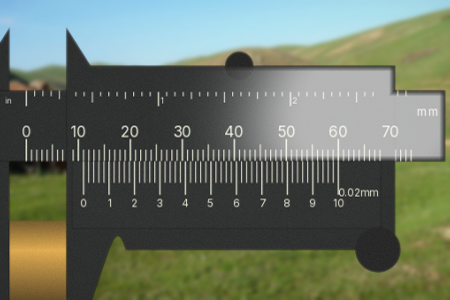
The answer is 11.0 mm
